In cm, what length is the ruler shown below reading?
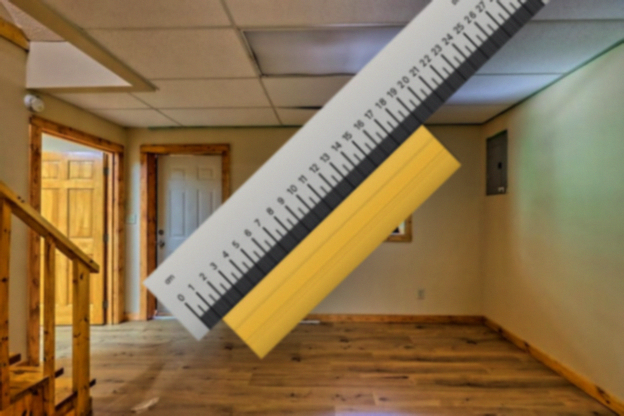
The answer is 18 cm
